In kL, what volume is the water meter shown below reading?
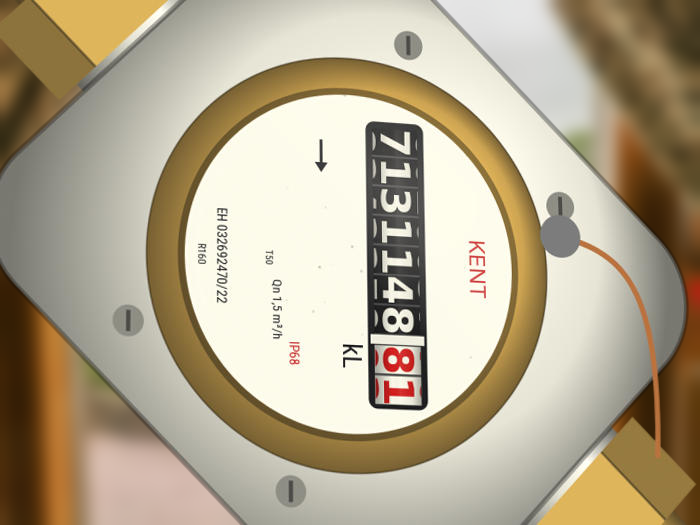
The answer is 7131148.81 kL
